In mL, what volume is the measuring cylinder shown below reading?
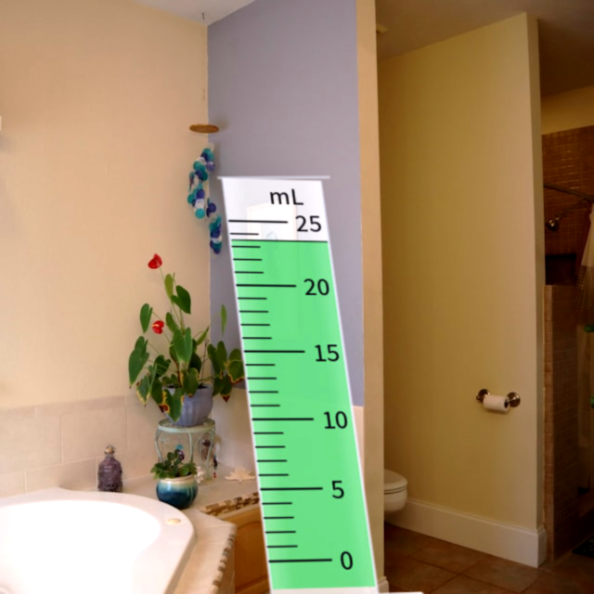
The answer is 23.5 mL
